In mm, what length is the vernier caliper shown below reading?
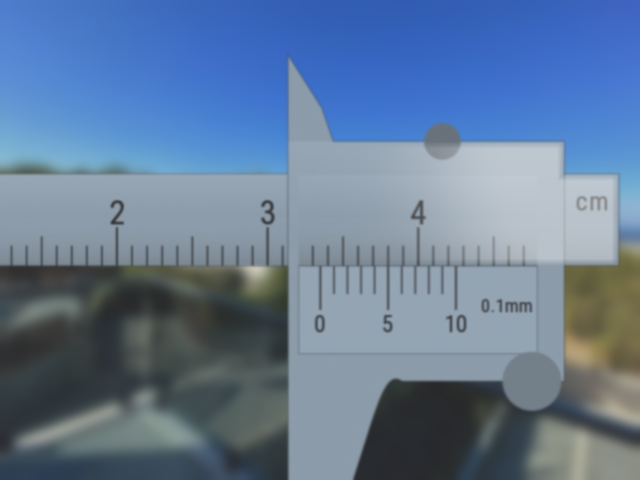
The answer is 33.5 mm
